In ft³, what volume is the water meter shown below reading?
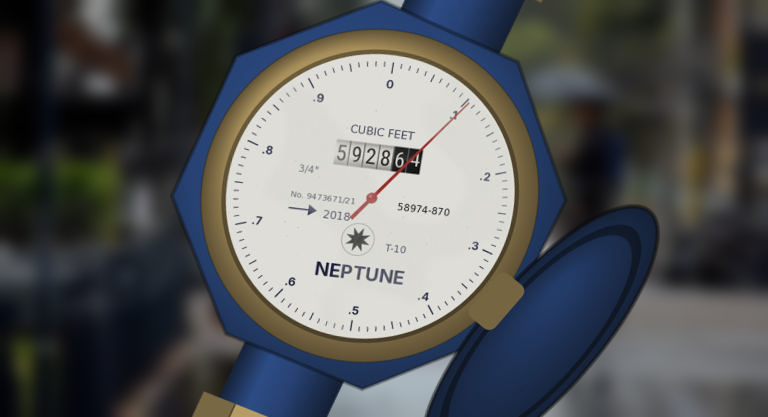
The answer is 592864.10 ft³
